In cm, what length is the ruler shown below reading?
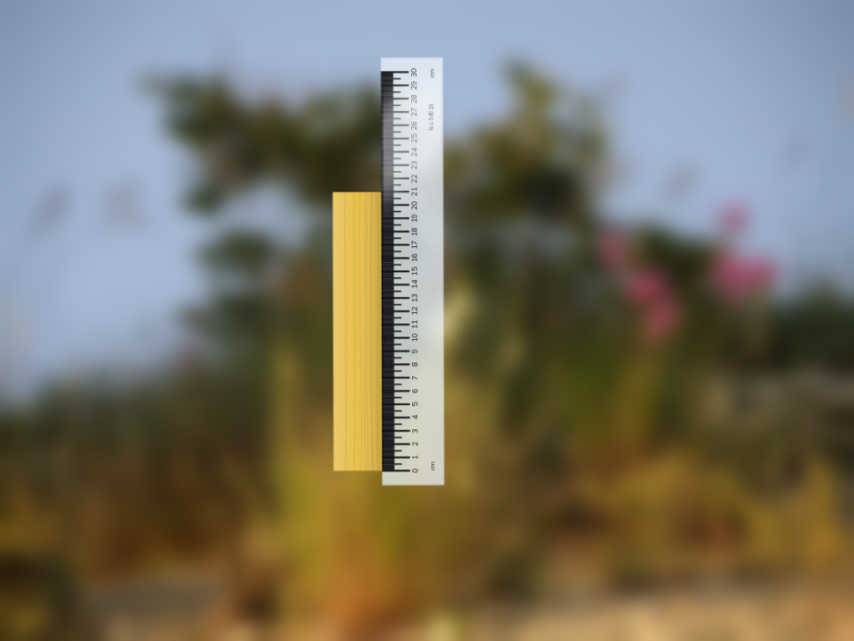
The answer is 21 cm
